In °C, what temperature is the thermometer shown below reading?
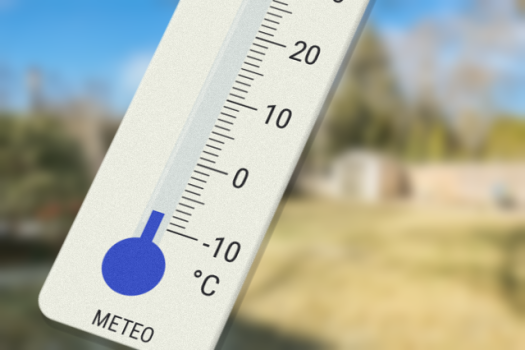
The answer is -8 °C
